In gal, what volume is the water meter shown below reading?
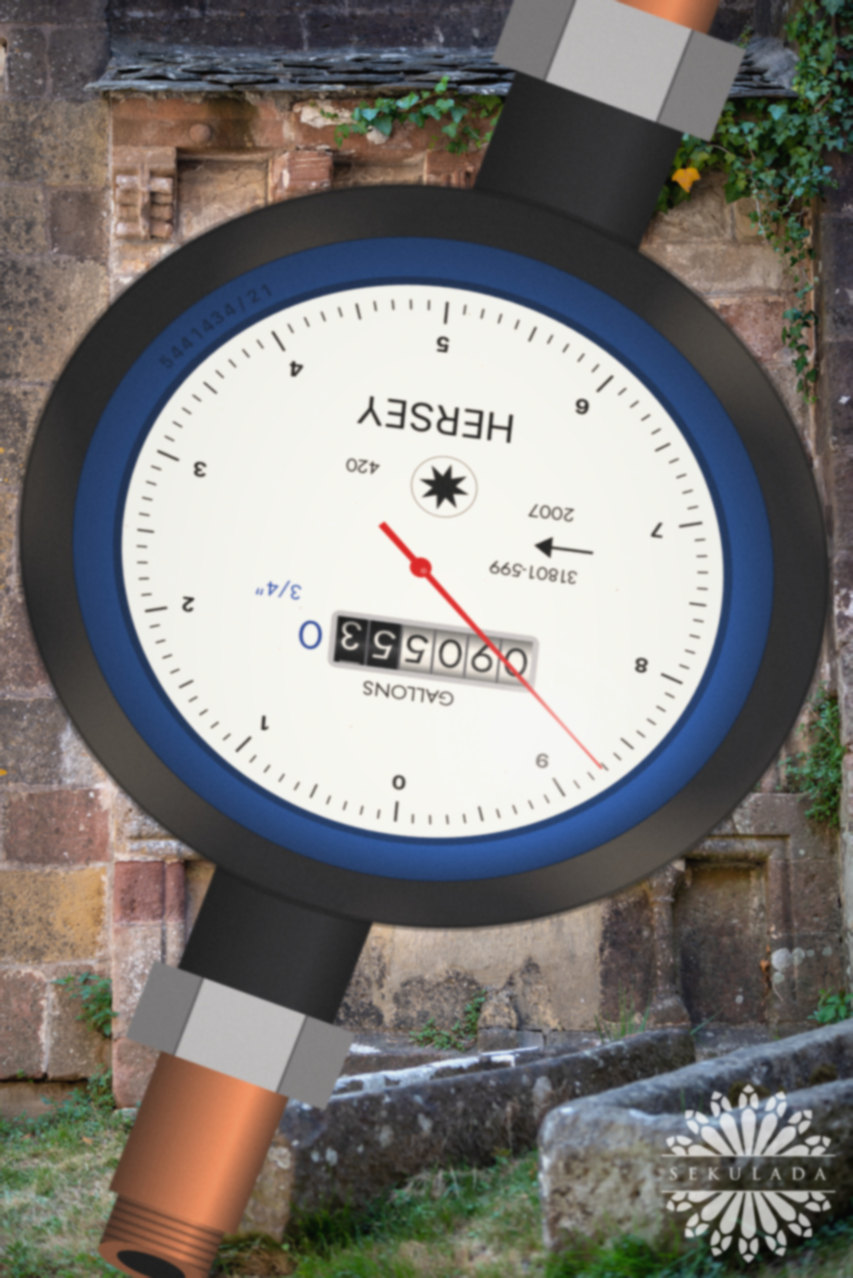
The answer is 905528.7 gal
